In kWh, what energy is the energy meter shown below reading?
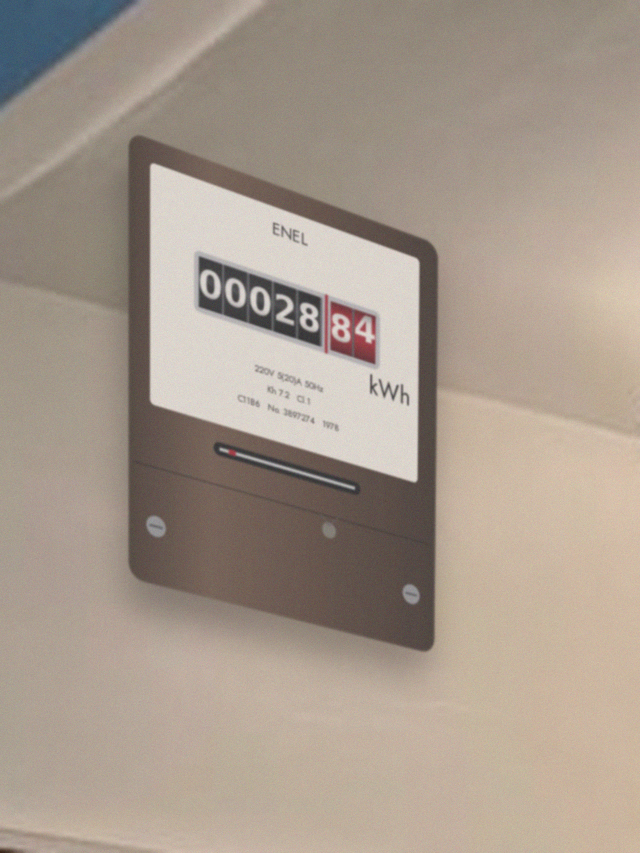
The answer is 28.84 kWh
